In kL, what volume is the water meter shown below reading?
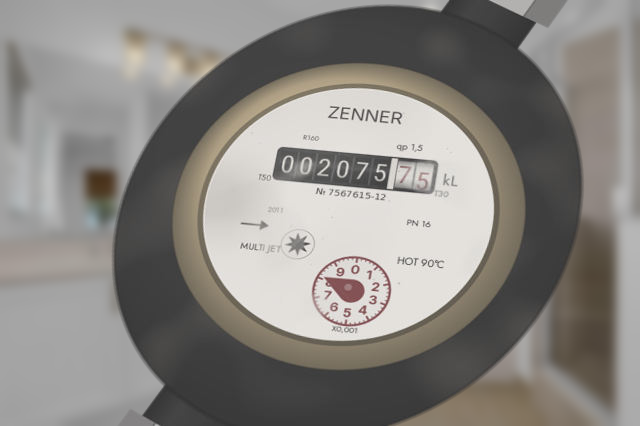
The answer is 2075.748 kL
